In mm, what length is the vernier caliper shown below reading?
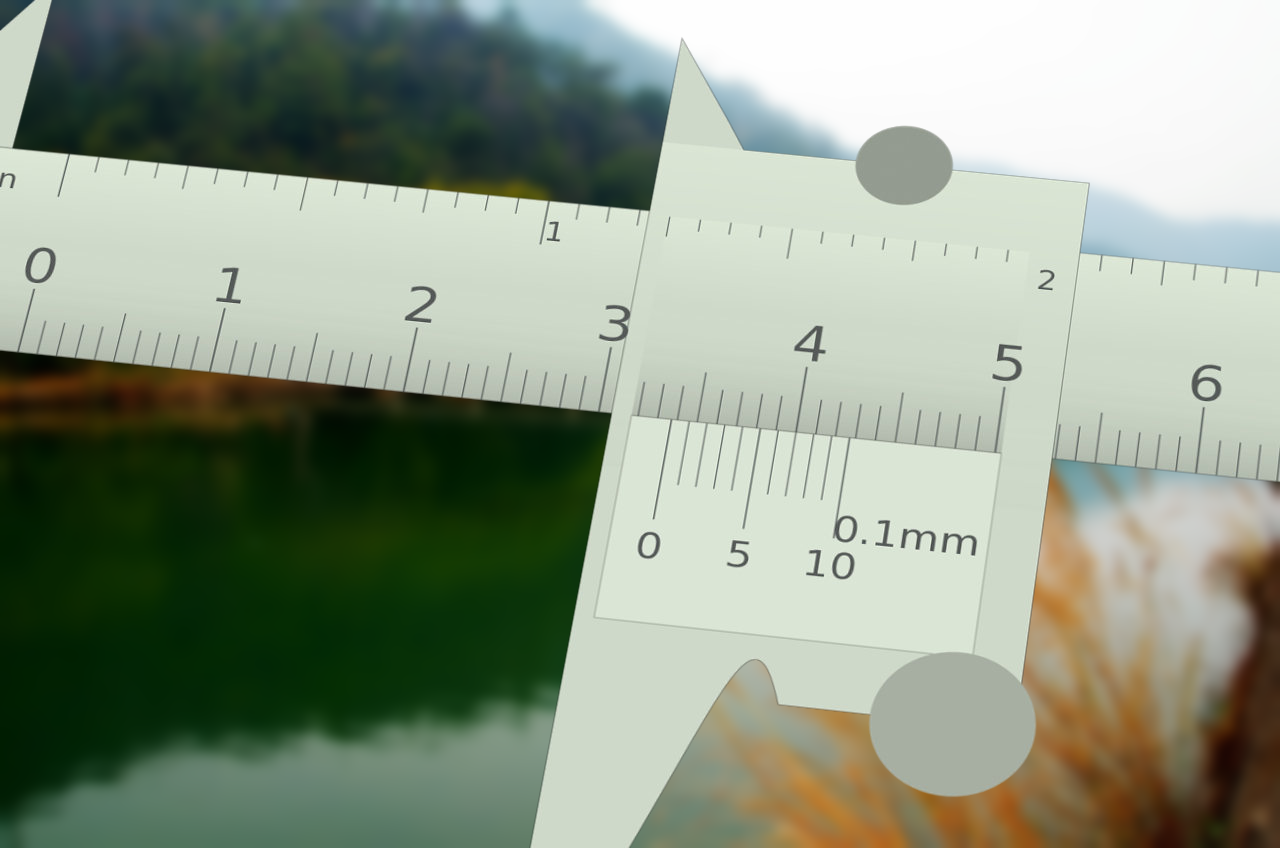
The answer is 33.7 mm
